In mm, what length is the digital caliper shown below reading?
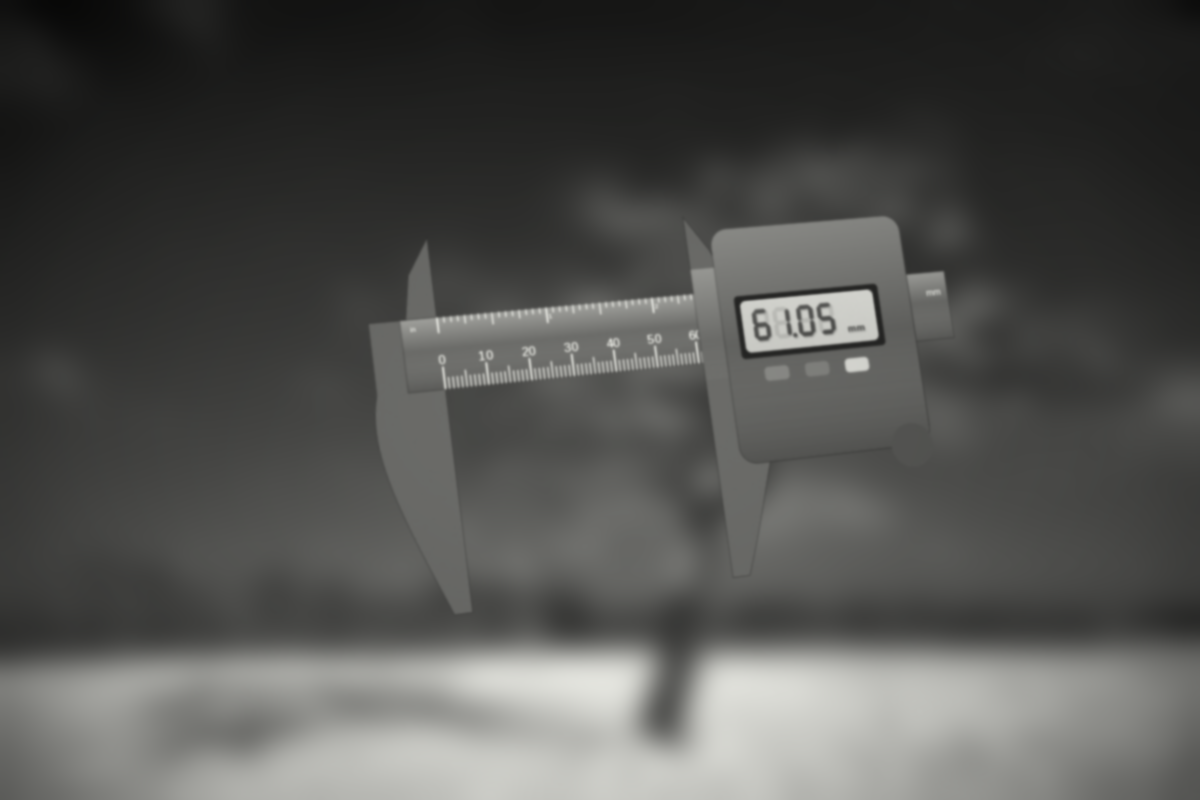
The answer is 61.05 mm
